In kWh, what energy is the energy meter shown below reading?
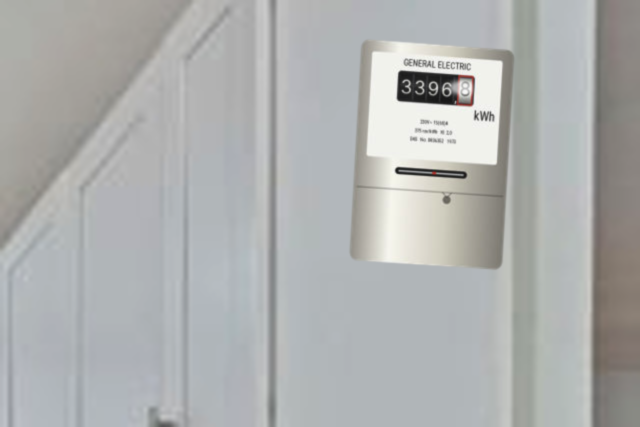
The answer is 3396.8 kWh
